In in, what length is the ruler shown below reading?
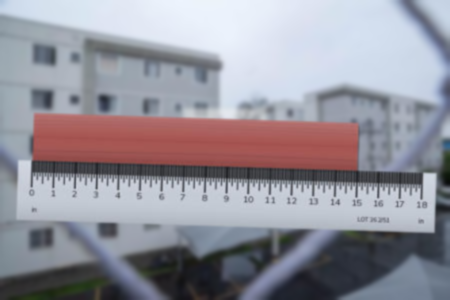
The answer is 15 in
